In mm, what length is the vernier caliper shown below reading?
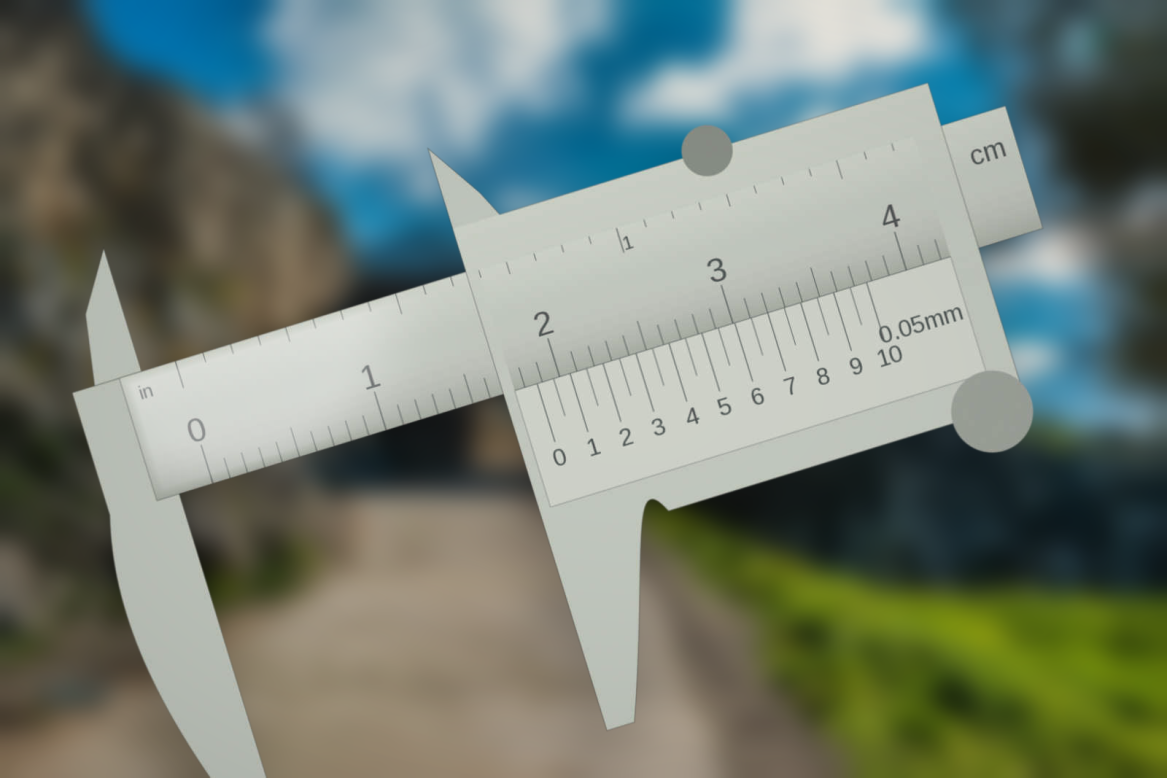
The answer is 18.7 mm
